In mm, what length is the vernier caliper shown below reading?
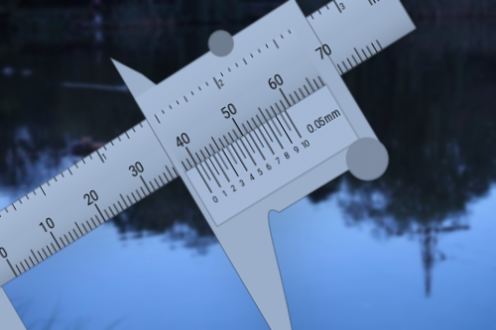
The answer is 39.8 mm
